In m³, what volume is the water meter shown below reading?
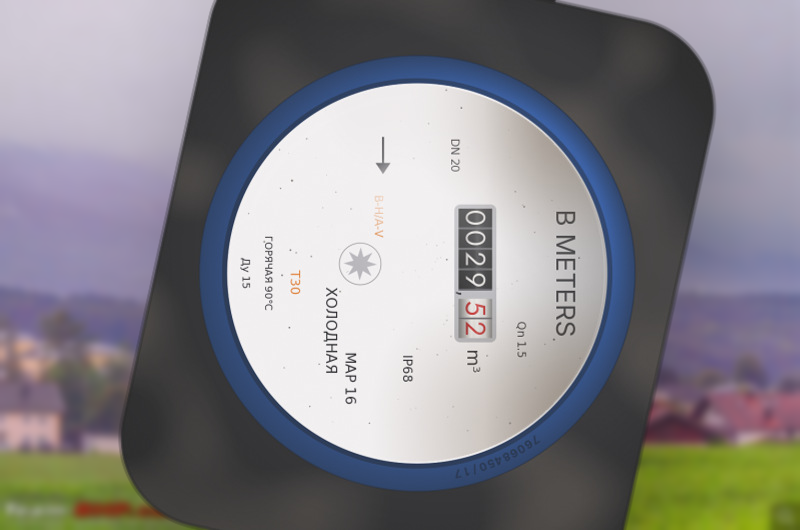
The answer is 29.52 m³
